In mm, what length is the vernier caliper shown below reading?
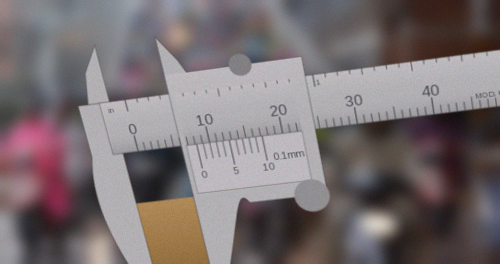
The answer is 8.2 mm
